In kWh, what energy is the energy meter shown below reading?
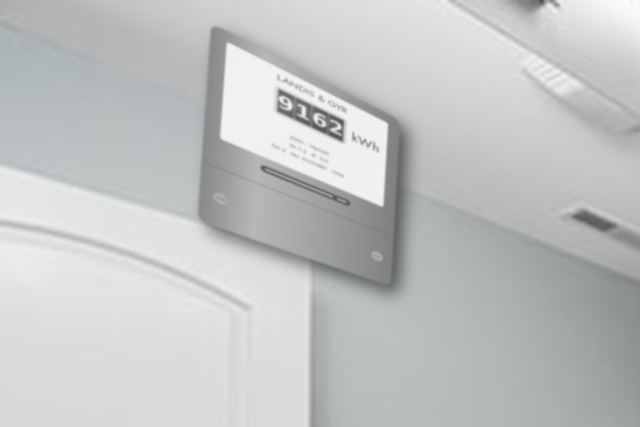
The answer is 9162 kWh
